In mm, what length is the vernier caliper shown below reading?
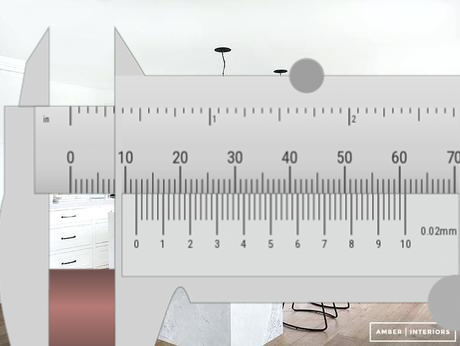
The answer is 12.0 mm
